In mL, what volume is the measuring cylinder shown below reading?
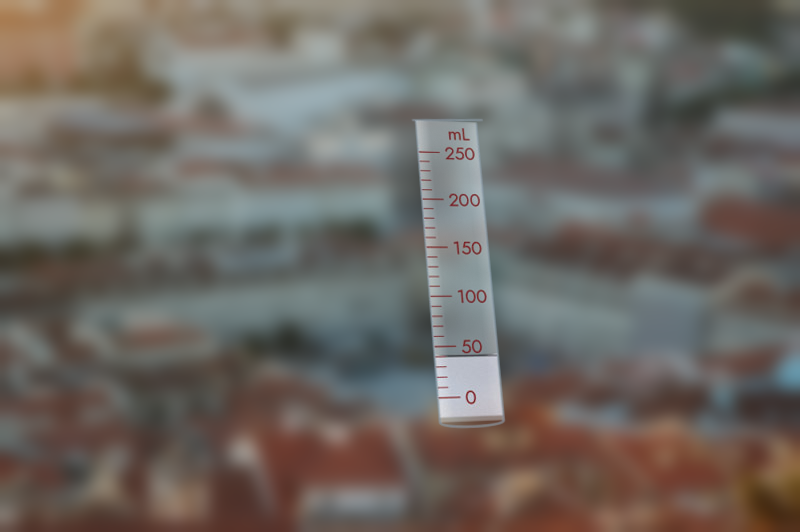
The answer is 40 mL
